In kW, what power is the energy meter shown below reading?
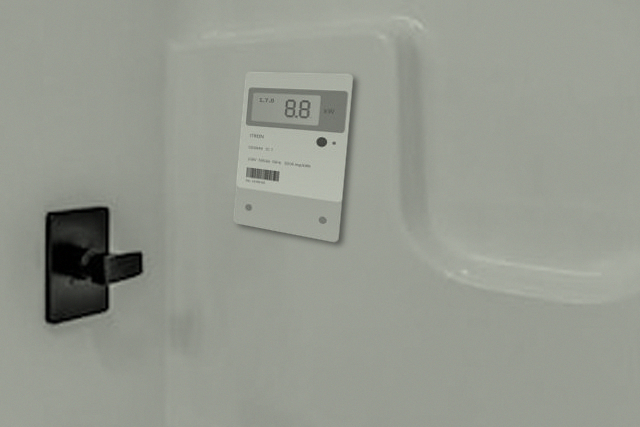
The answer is 8.8 kW
